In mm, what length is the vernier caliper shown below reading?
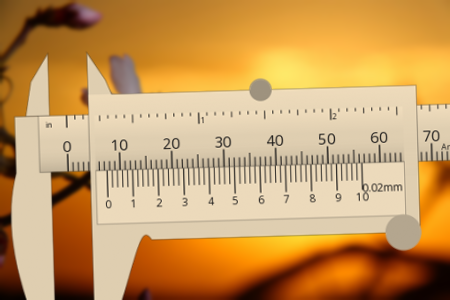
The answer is 7.5 mm
